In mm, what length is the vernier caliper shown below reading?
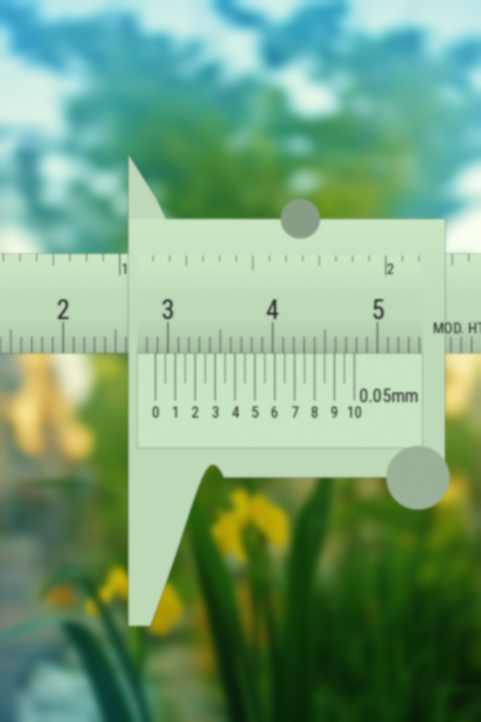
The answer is 28.8 mm
